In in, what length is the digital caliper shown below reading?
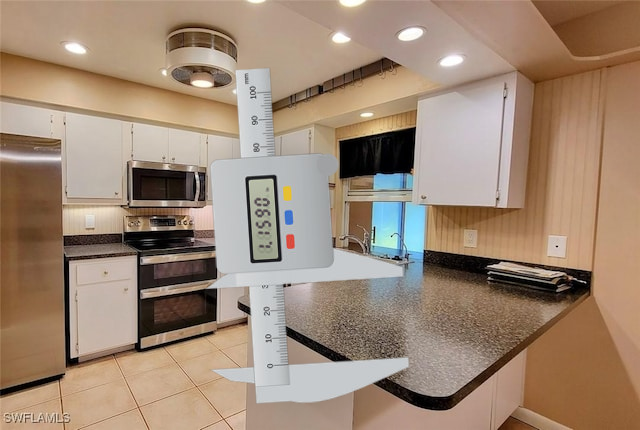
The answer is 1.1590 in
